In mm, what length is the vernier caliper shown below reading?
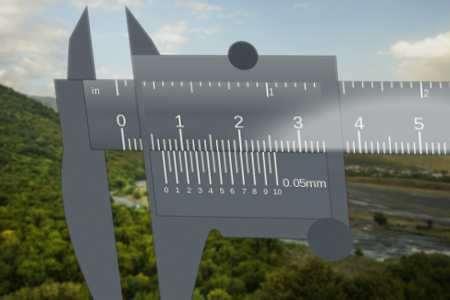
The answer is 6.6 mm
